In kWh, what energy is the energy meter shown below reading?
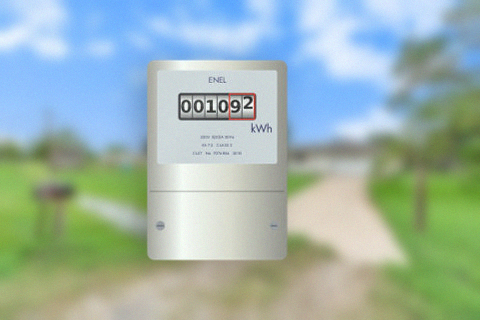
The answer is 10.92 kWh
